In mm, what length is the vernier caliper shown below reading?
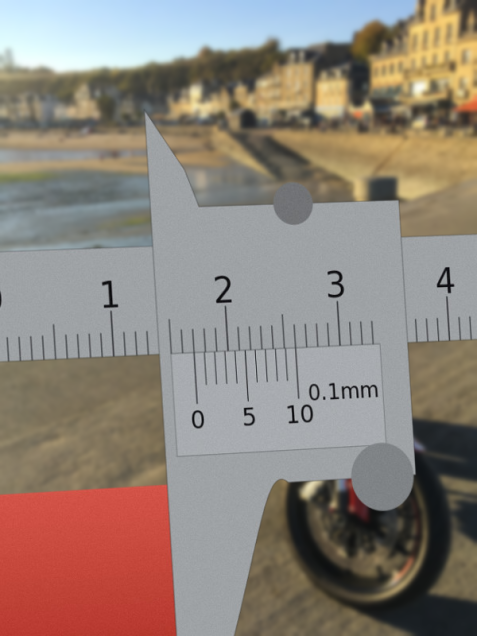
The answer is 17.0 mm
